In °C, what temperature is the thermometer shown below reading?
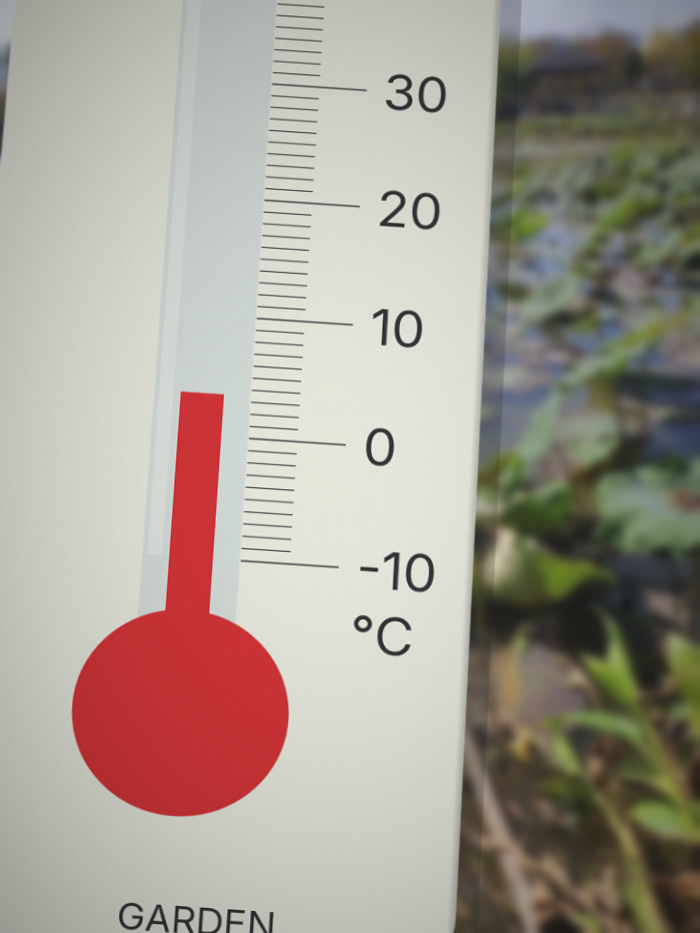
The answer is 3.5 °C
